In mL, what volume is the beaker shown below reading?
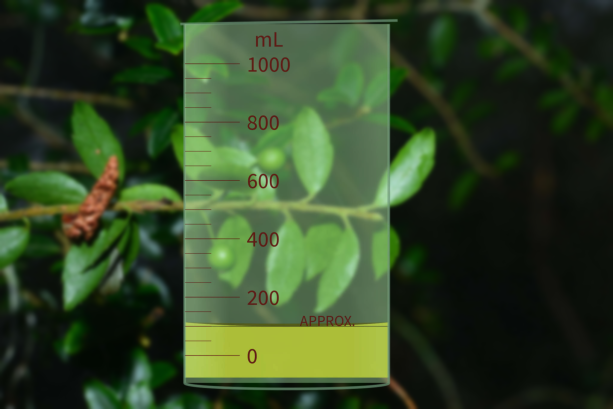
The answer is 100 mL
